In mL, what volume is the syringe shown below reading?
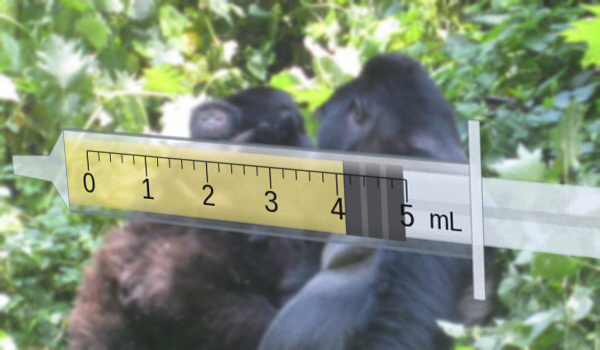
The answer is 4.1 mL
